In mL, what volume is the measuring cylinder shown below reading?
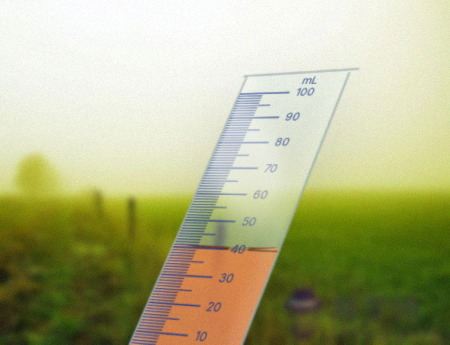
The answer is 40 mL
